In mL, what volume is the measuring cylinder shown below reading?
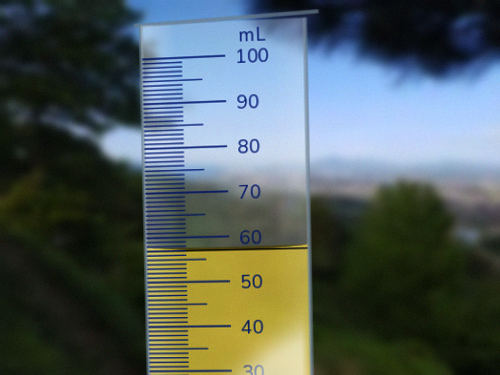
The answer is 57 mL
